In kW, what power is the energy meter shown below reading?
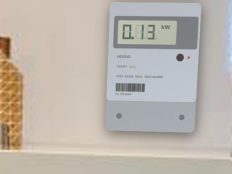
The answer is 0.13 kW
